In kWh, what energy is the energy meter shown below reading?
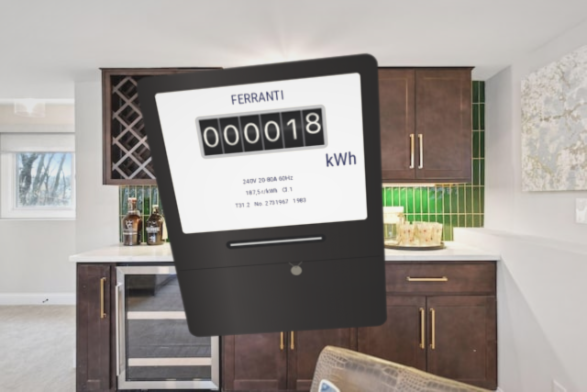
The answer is 18 kWh
